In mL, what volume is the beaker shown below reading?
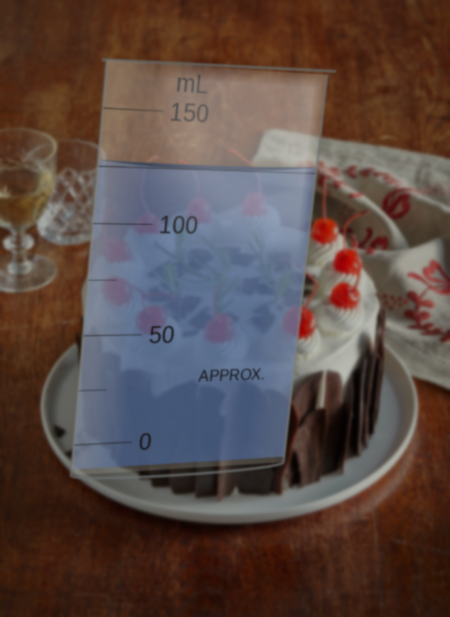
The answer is 125 mL
